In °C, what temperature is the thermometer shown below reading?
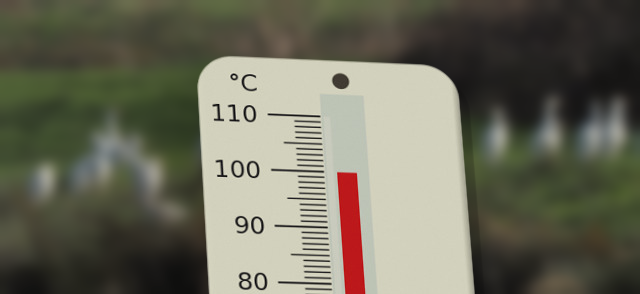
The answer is 100 °C
